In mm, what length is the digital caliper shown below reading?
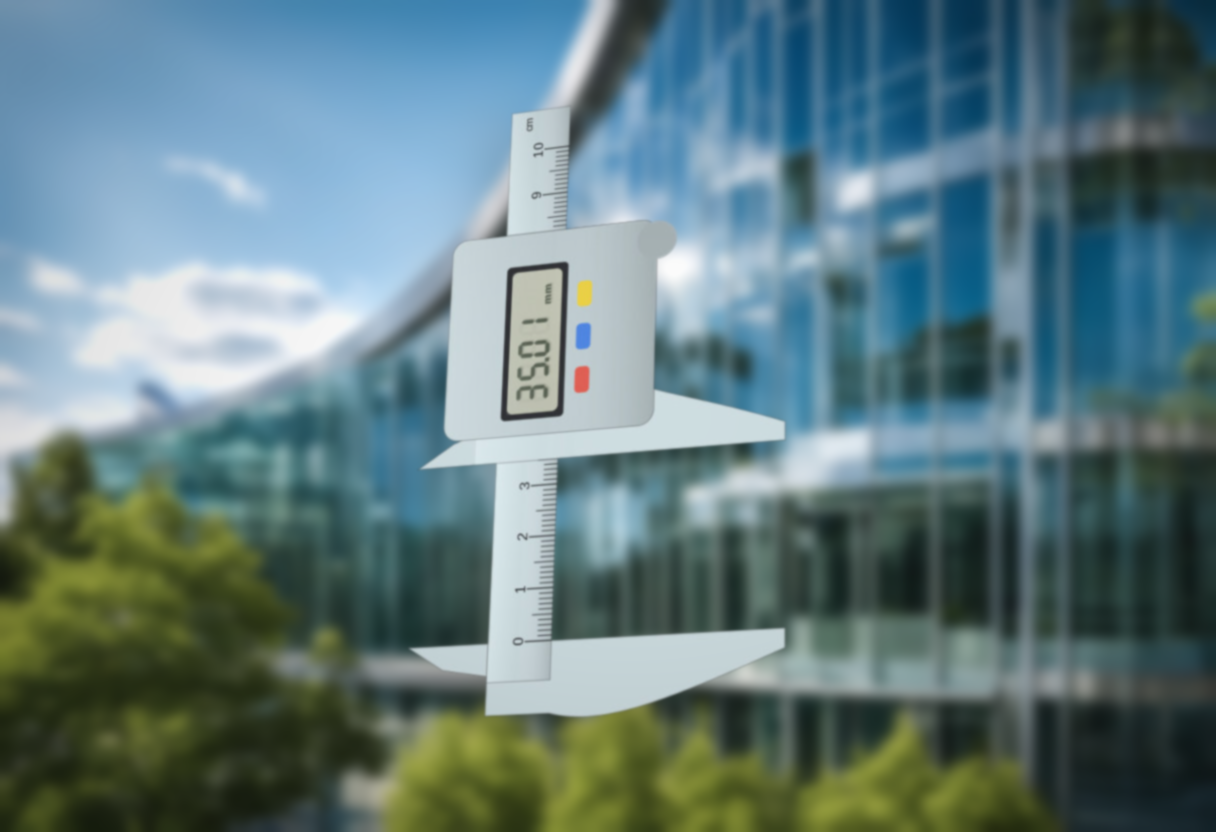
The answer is 35.01 mm
